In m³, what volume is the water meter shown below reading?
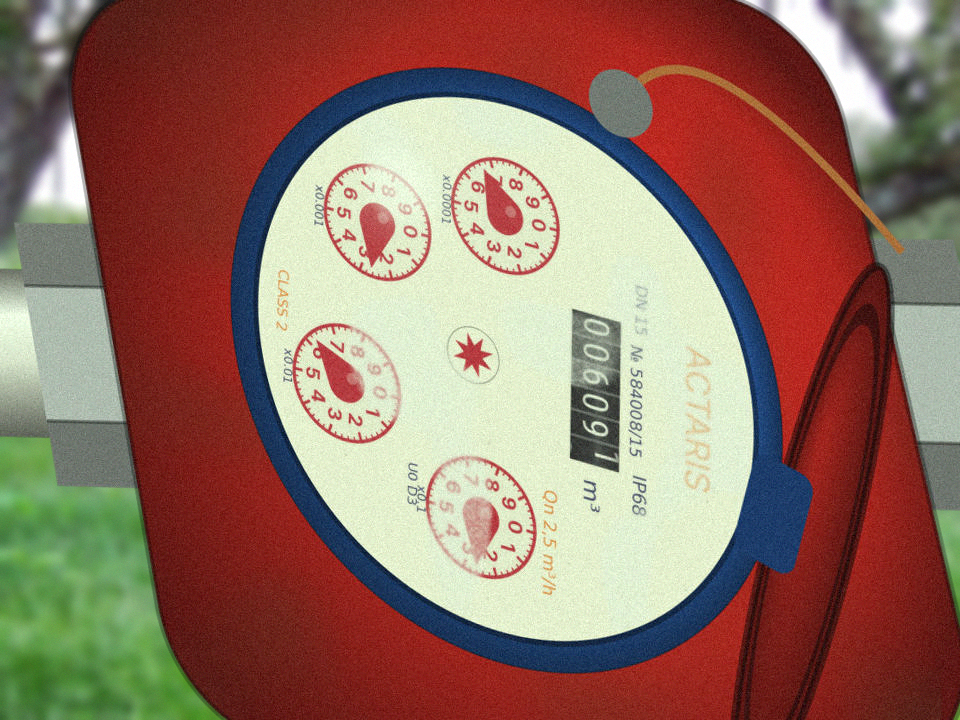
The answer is 6091.2626 m³
